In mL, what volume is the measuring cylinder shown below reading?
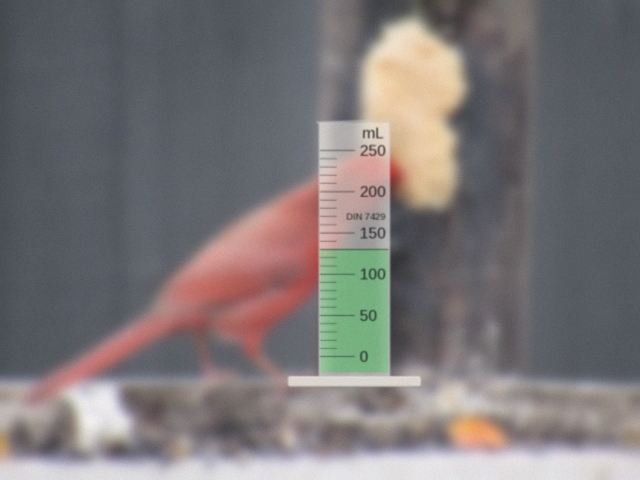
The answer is 130 mL
